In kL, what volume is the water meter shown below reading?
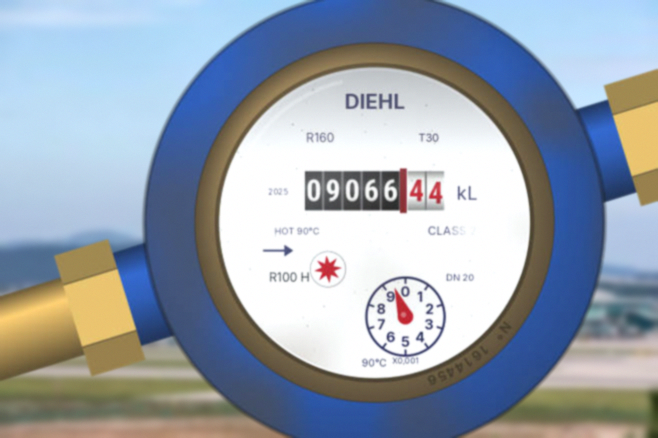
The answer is 9066.439 kL
